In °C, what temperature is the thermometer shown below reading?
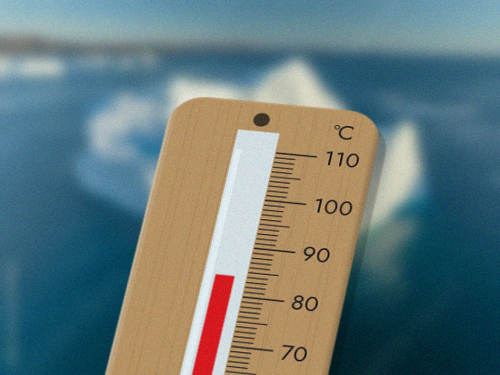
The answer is 84 °C
